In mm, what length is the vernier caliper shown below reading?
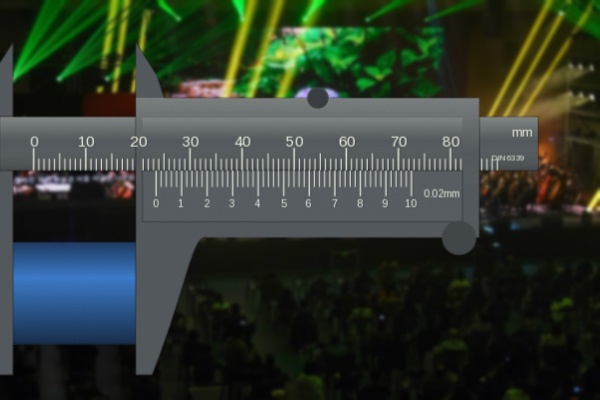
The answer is 23.5 mm
